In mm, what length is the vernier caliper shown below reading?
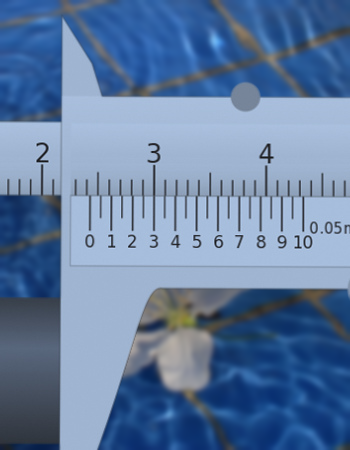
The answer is 24.3 mm
